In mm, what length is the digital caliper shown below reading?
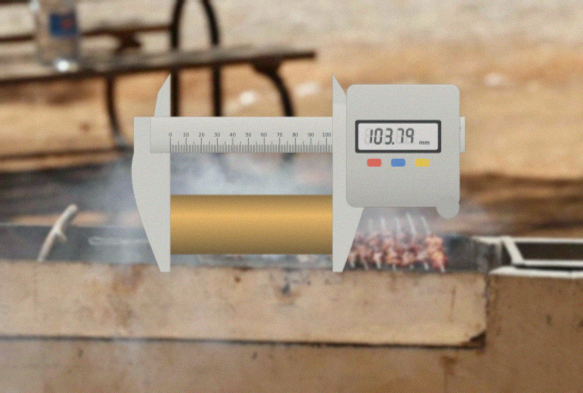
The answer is 103.79 mm
